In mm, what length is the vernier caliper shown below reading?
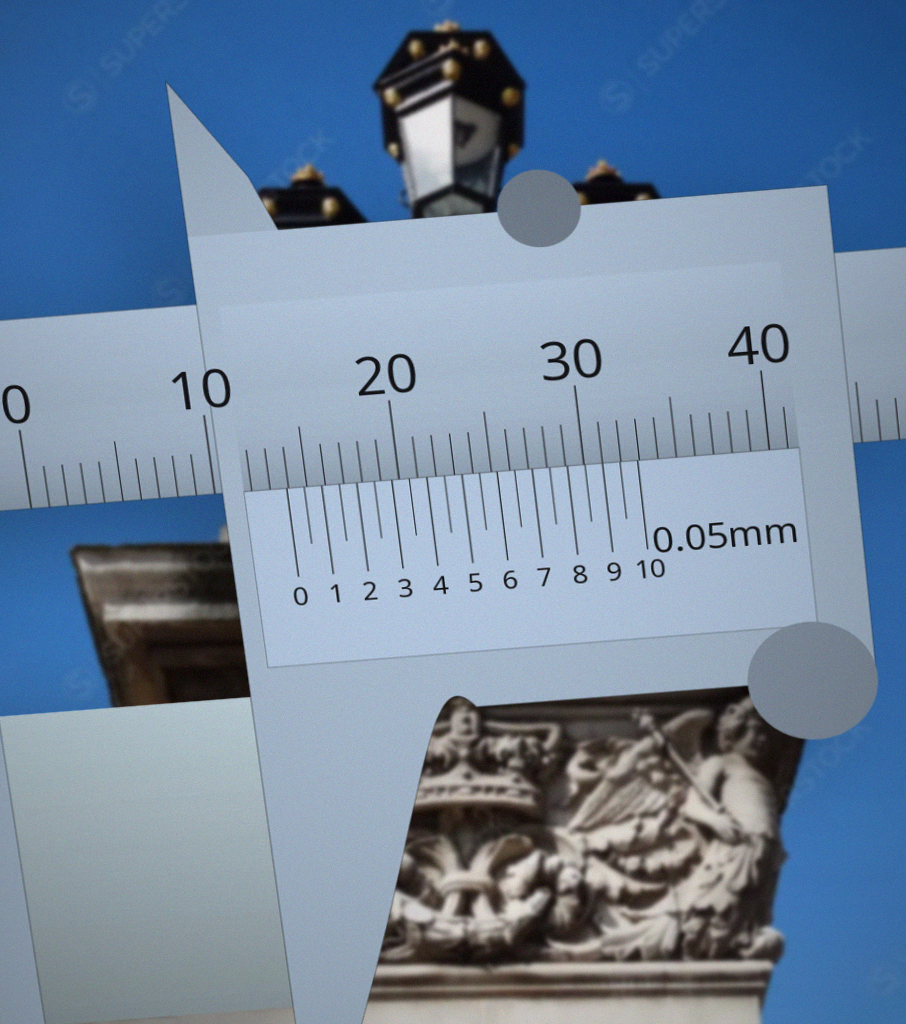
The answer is 13.9 mm
